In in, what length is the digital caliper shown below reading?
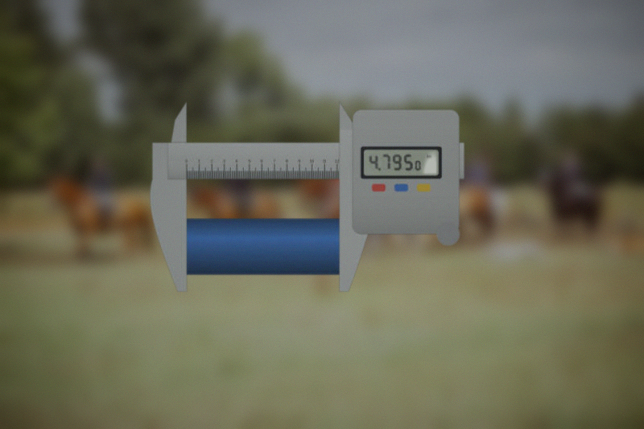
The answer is 4.7950 in
